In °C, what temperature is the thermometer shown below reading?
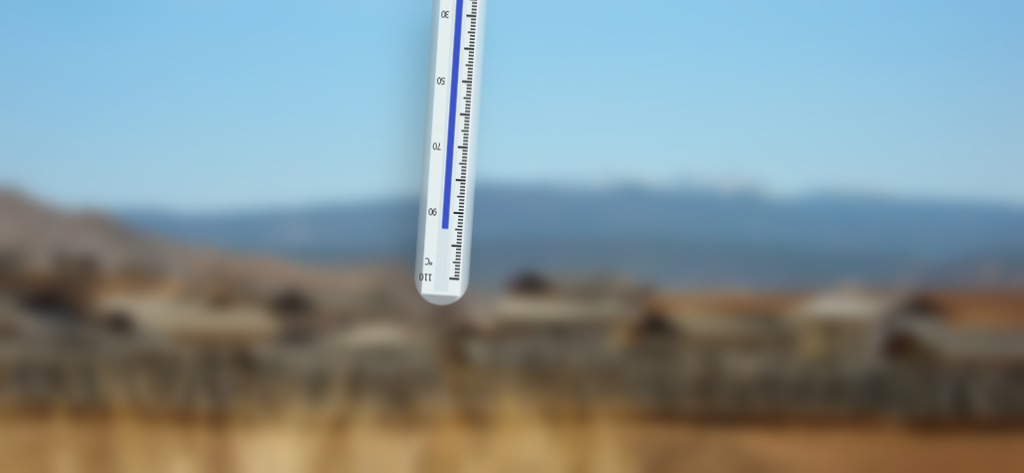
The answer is 95 °C
